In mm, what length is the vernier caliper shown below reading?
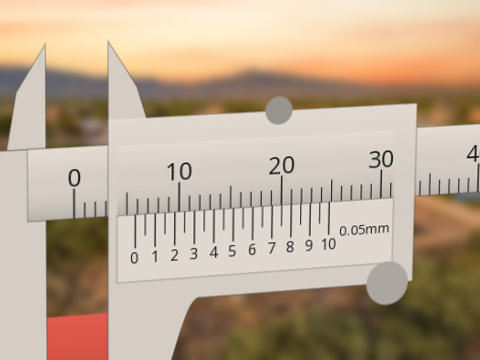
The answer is 5.8 mm
